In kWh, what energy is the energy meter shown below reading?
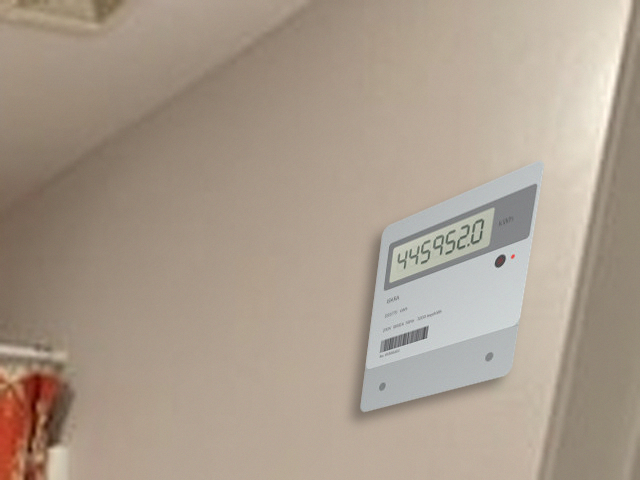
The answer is 445952.0 kWh
